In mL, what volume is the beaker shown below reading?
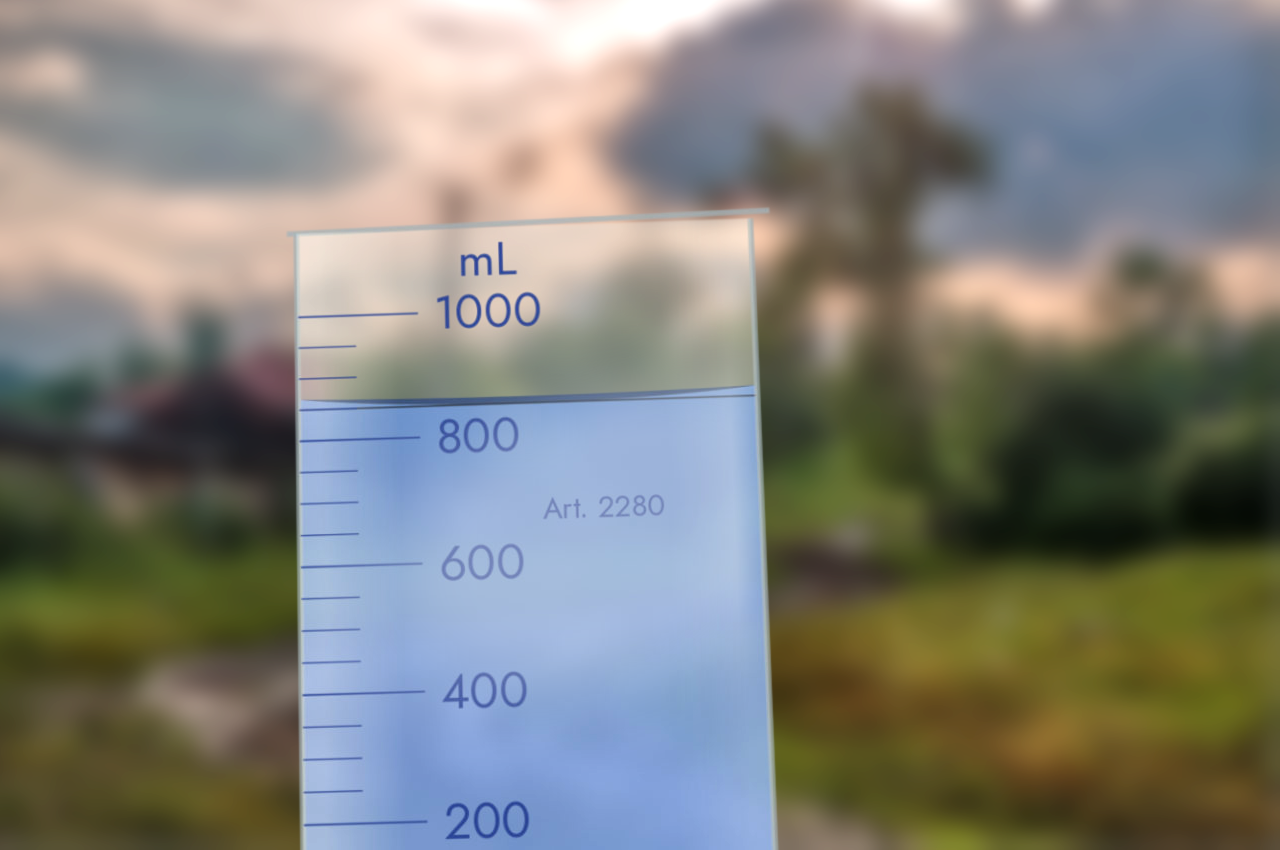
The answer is 850 mL
